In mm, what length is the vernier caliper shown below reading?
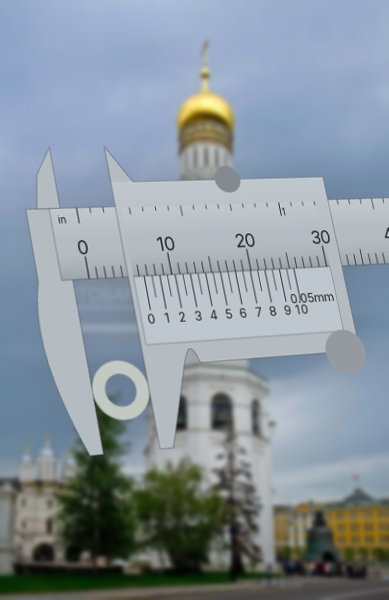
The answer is 6.6 mm
